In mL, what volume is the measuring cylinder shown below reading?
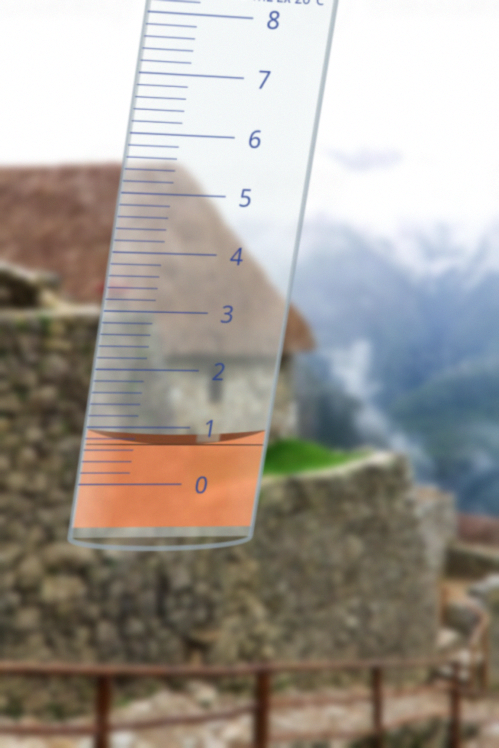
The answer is 0.7 mL
